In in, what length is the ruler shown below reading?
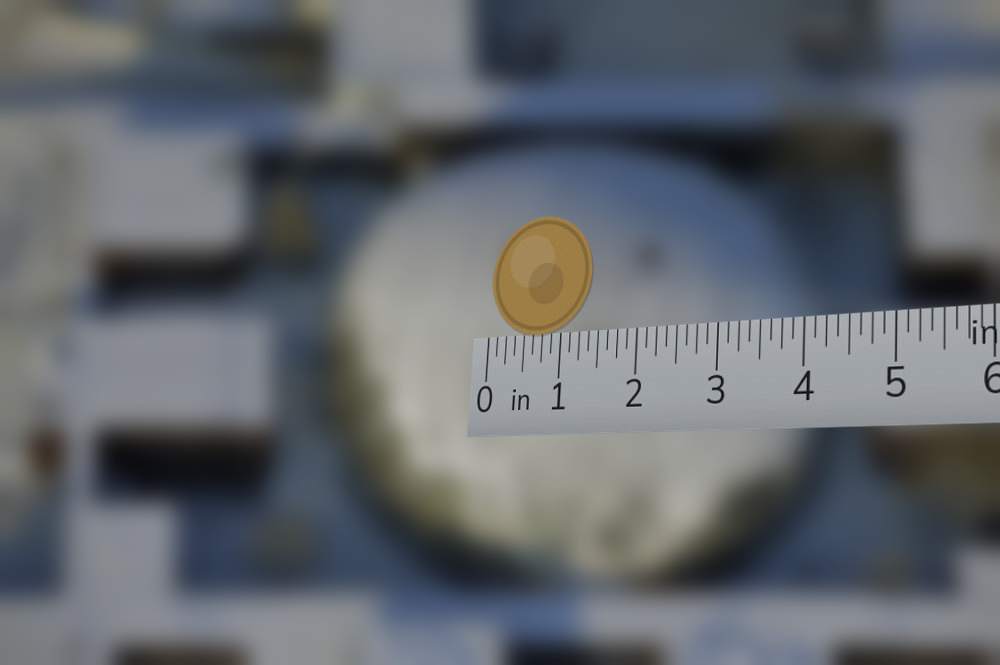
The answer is 1.375 in
